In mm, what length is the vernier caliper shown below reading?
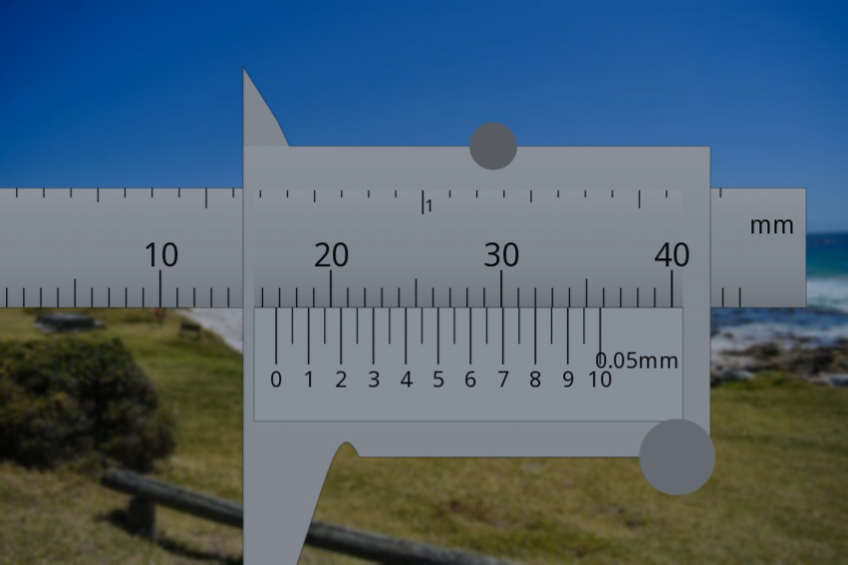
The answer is 16.8 mm
